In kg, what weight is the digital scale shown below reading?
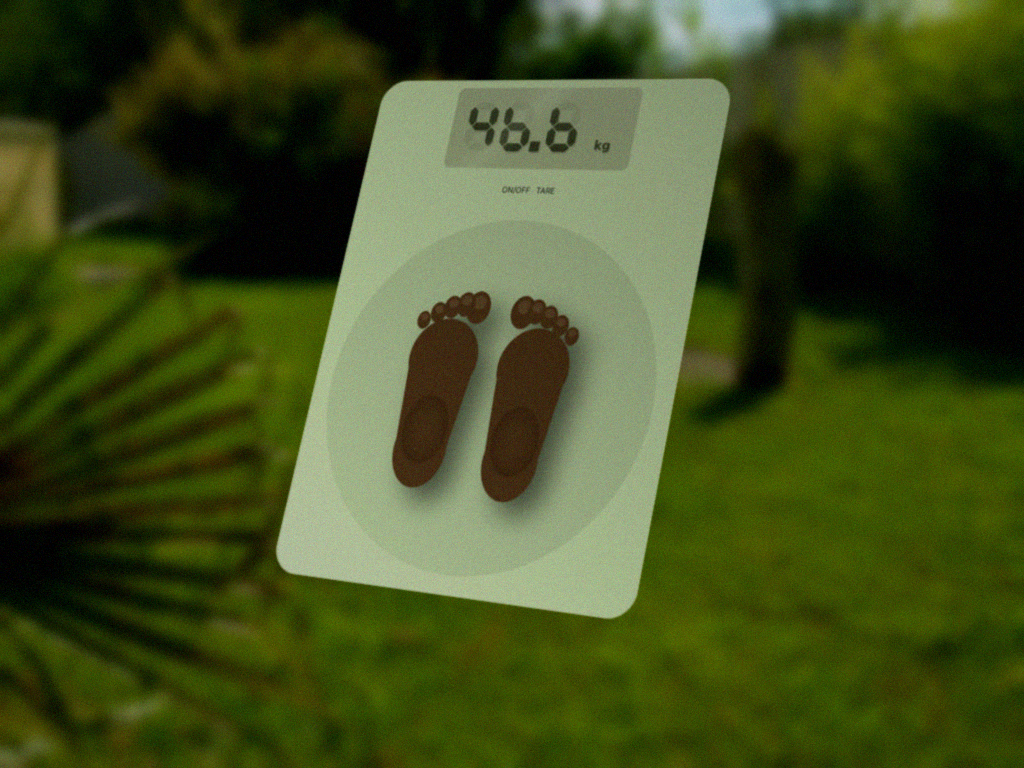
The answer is 46.6 kg
